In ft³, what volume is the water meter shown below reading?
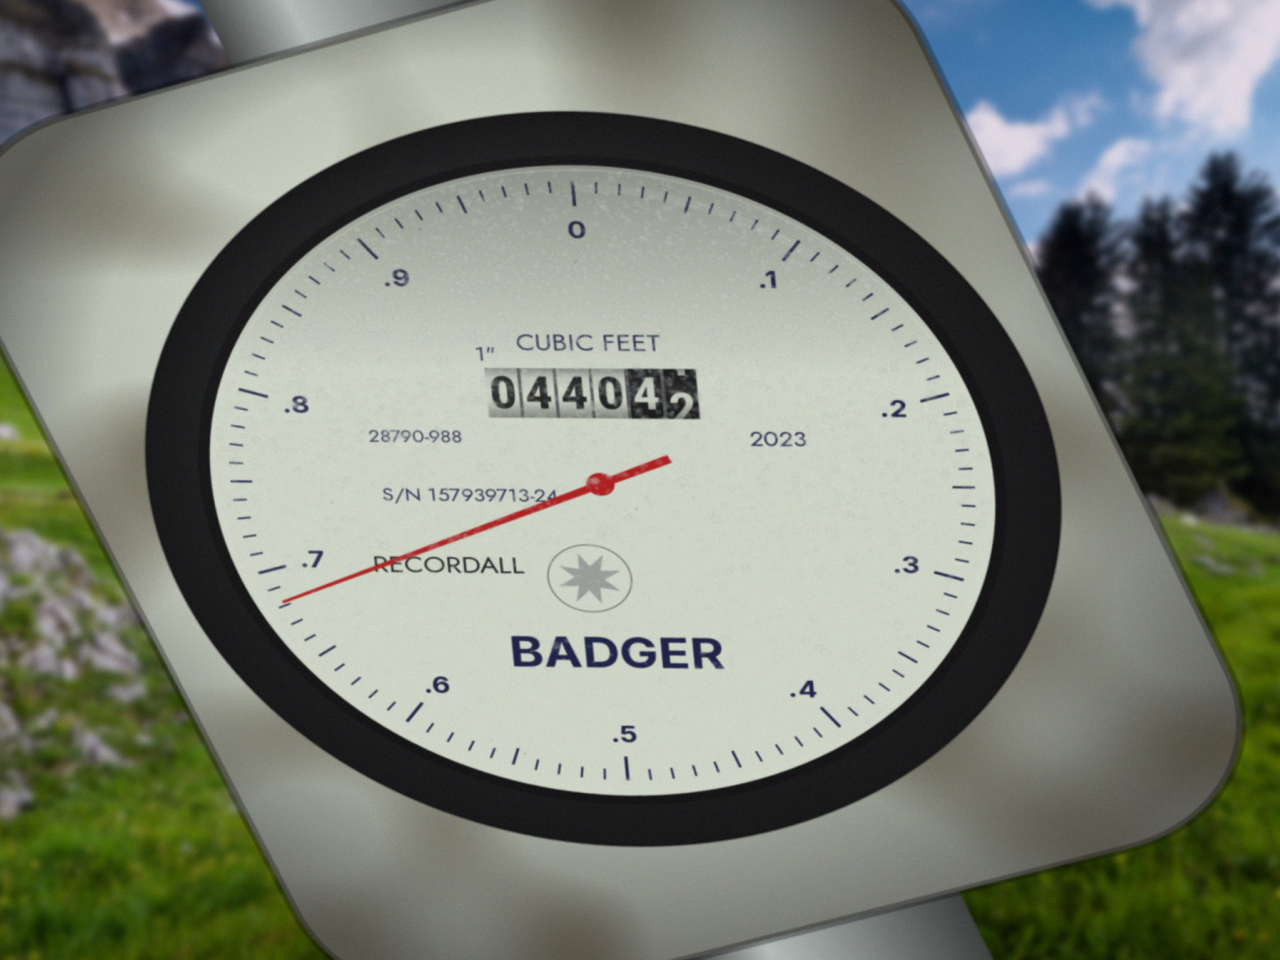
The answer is 44041.68 ft³
